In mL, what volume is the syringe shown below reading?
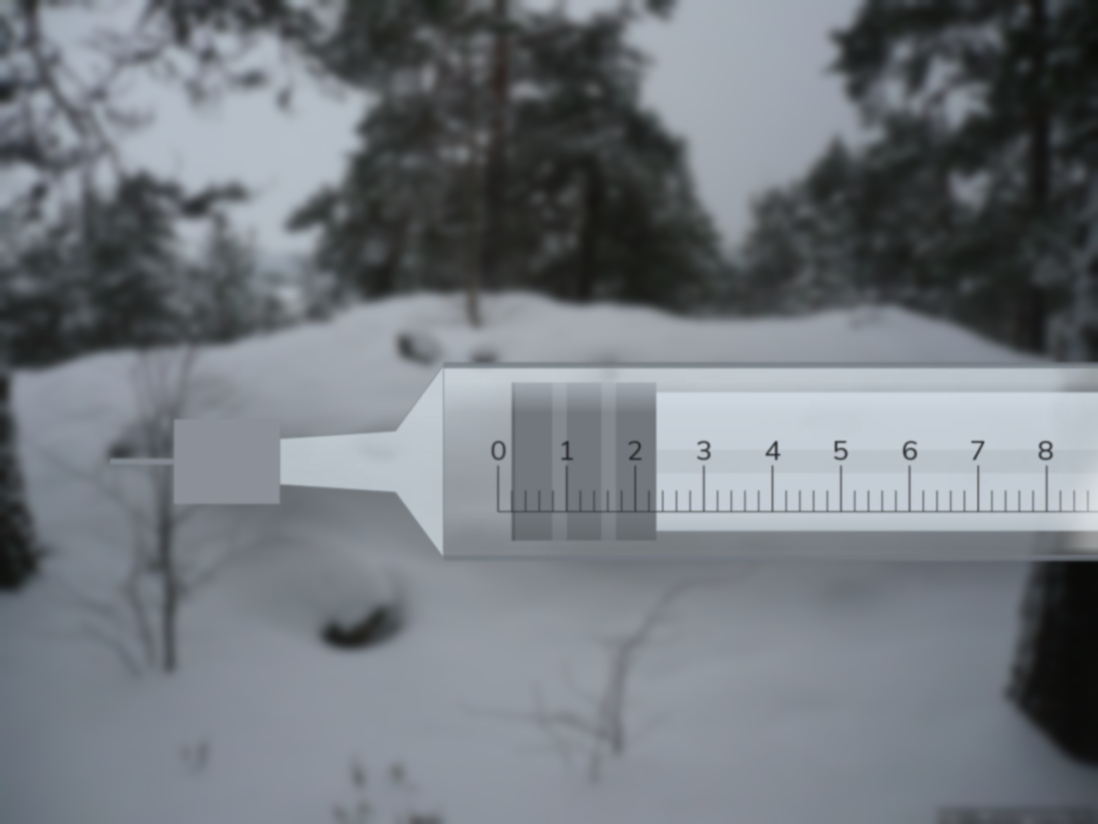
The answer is 0.2 mL
